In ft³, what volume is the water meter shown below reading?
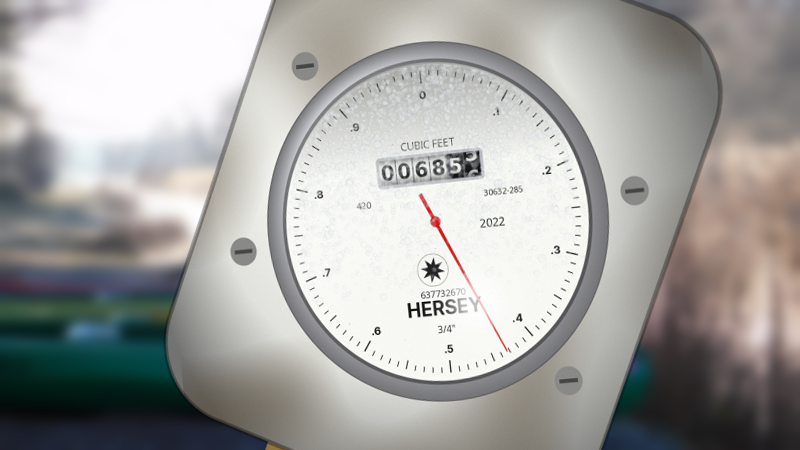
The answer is 6855.43 ft³
